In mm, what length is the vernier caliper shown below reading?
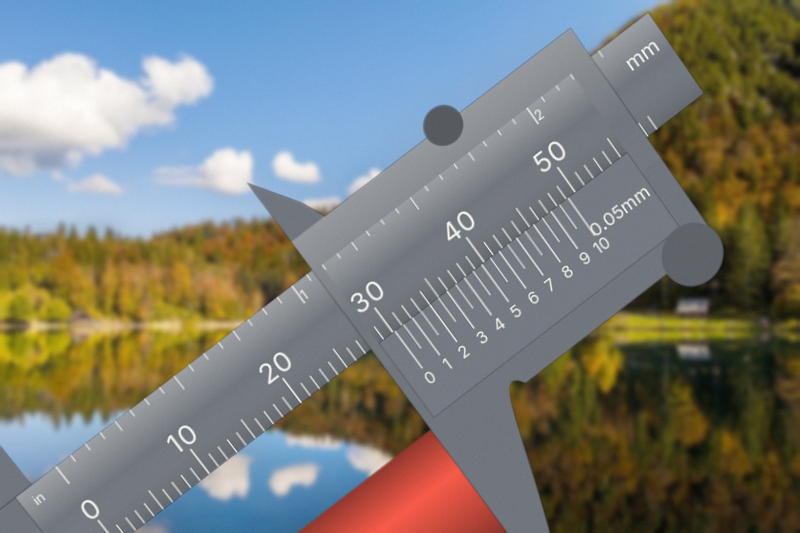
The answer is 30.2 mm
